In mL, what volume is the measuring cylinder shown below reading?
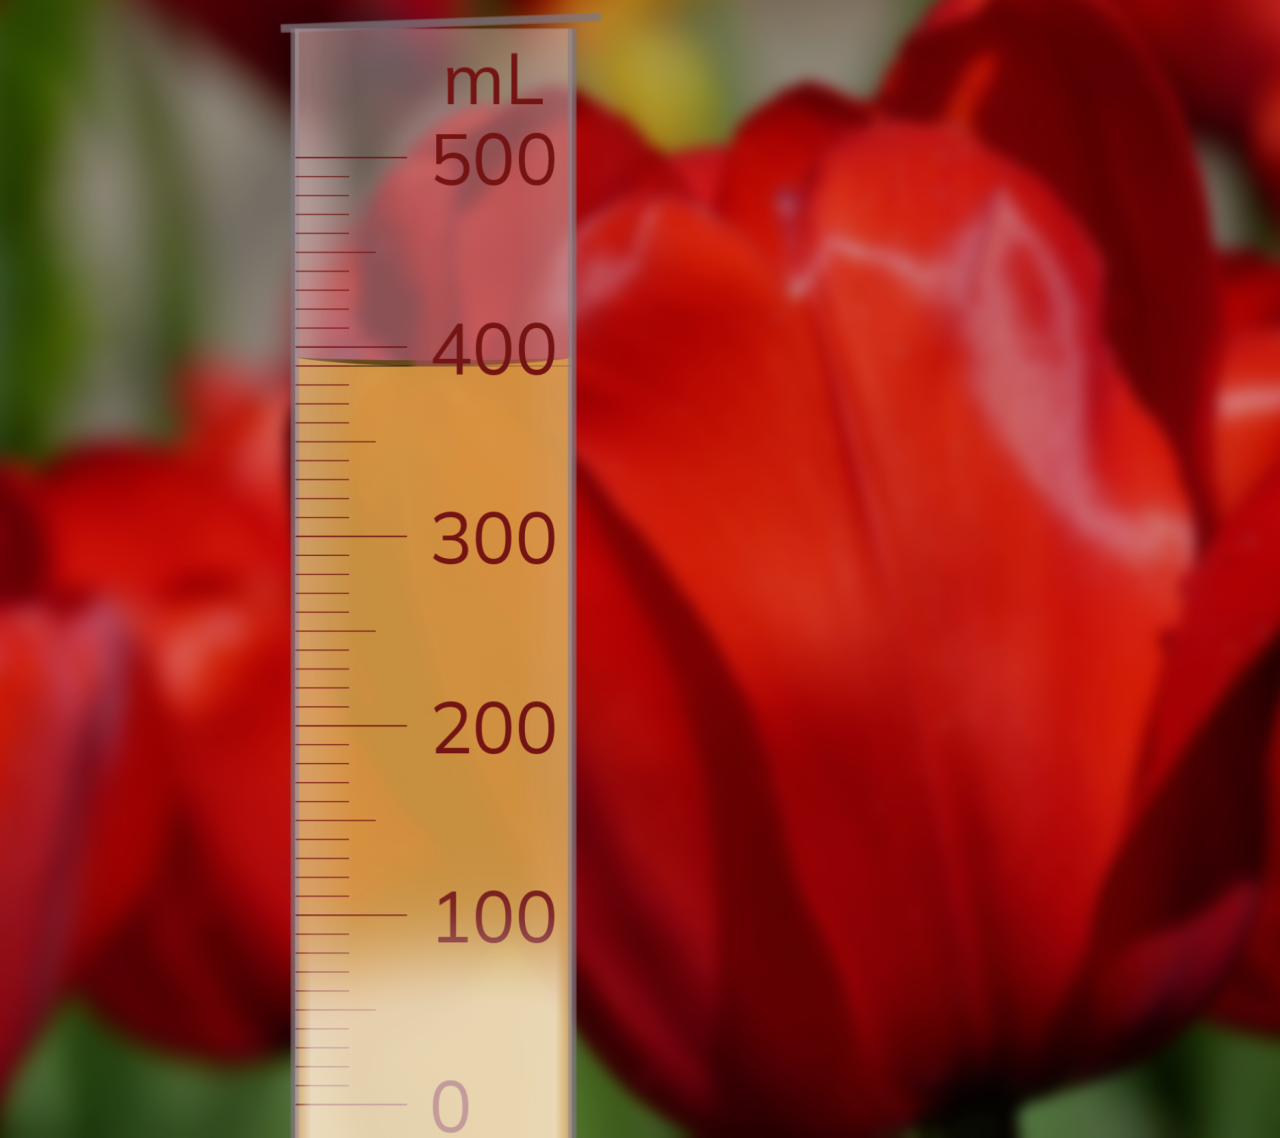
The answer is 390 mL
